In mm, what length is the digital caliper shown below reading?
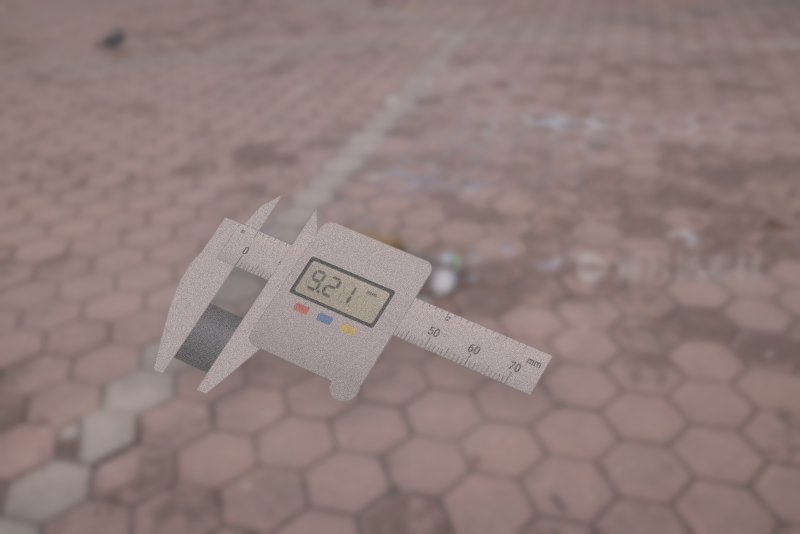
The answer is 9.21 mm
